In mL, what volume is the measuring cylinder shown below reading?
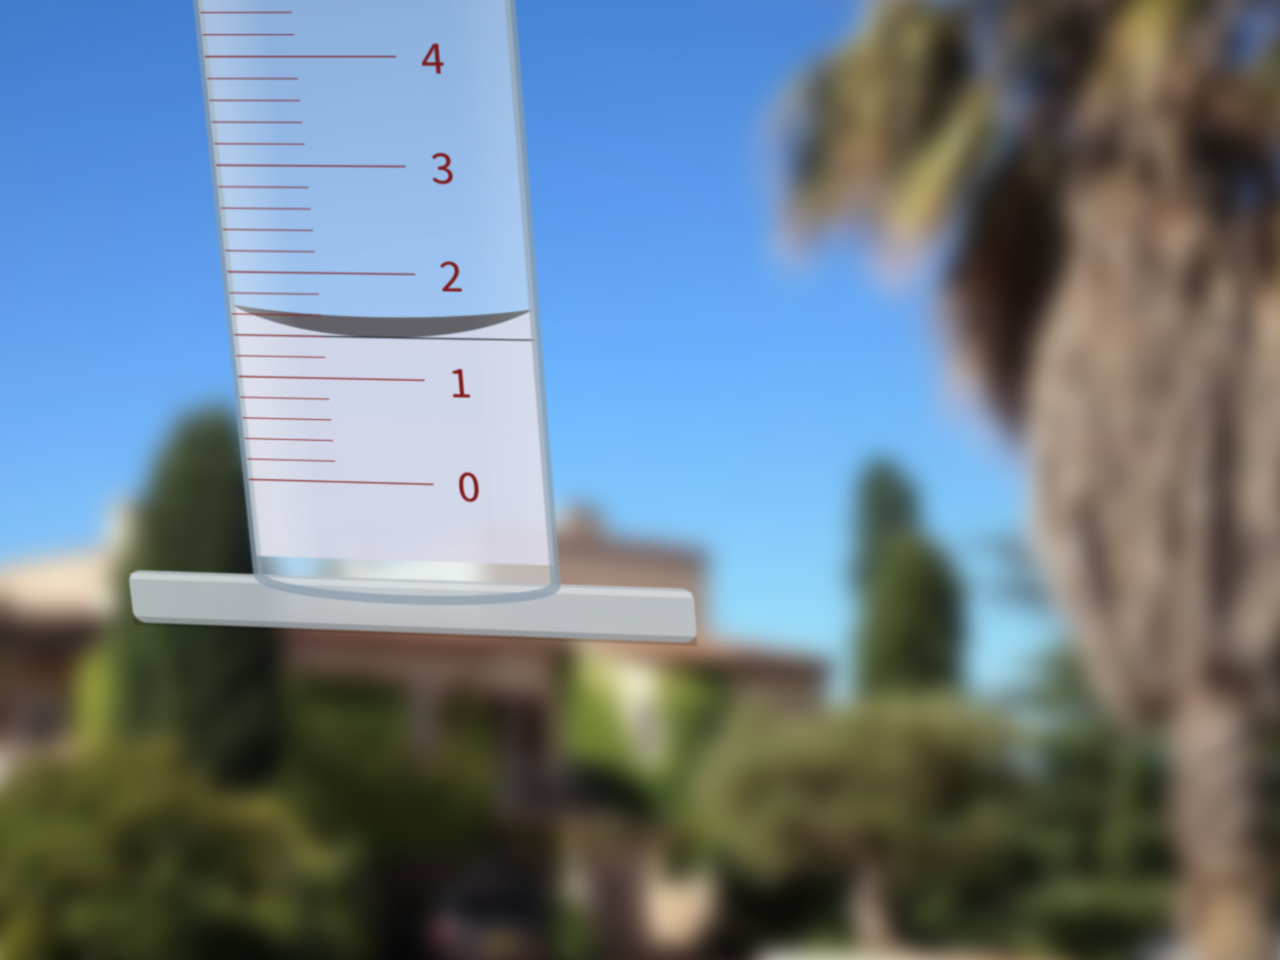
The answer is 1.4 mL
